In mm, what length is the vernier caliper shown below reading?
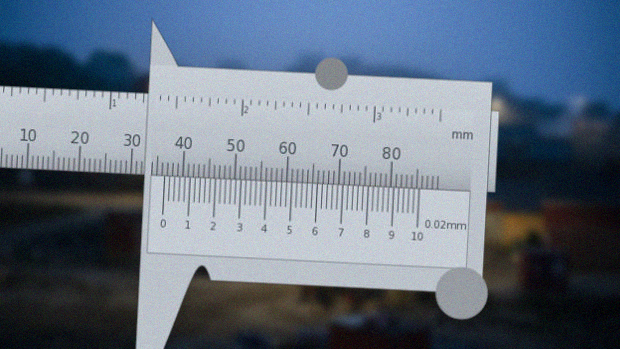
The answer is 36.5 mm
